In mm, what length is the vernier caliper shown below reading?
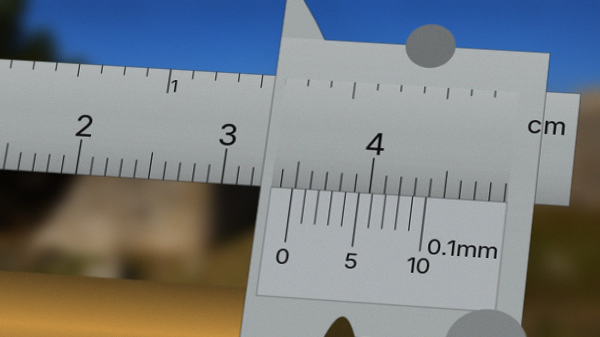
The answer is 34.8 mm
